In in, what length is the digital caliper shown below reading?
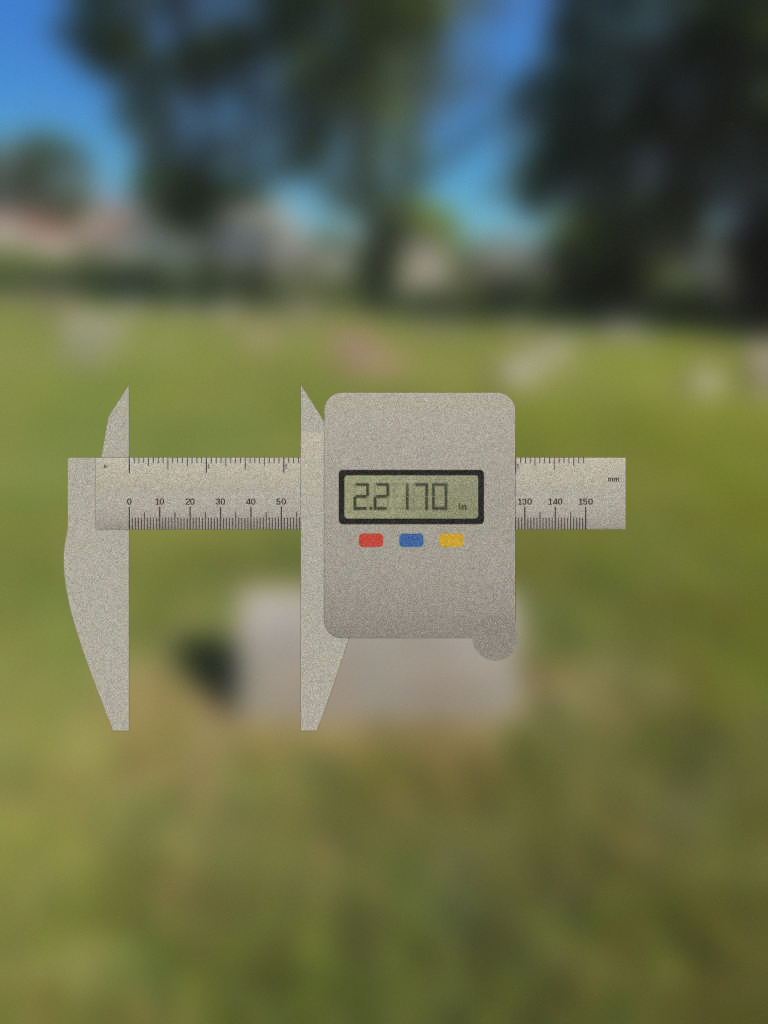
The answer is 2.2170 in
